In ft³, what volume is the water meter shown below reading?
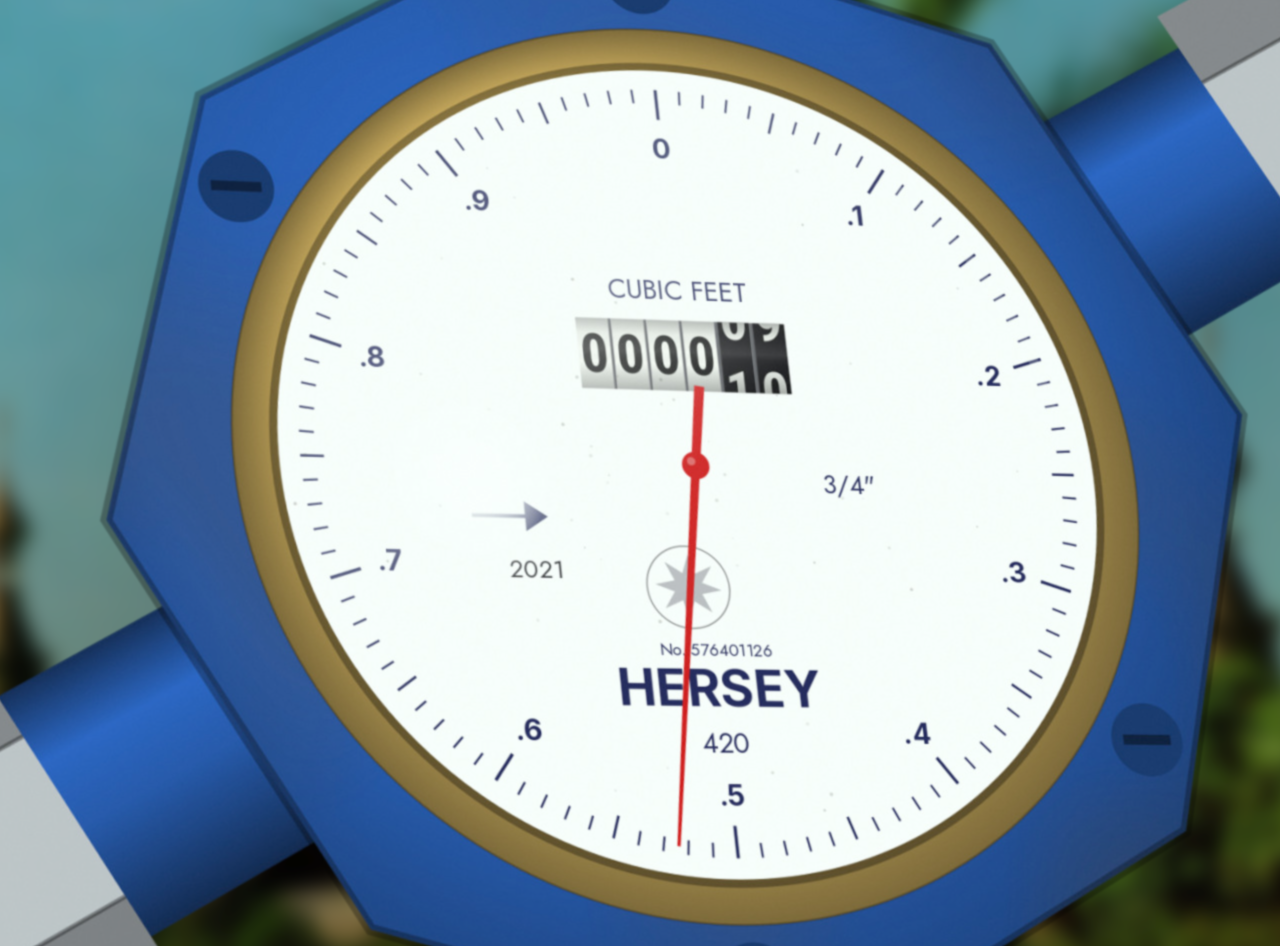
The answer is 9.52 ft³
